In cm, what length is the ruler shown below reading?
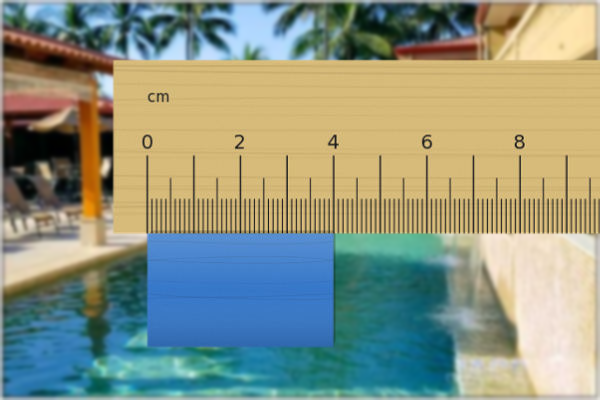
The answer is 4 cm
